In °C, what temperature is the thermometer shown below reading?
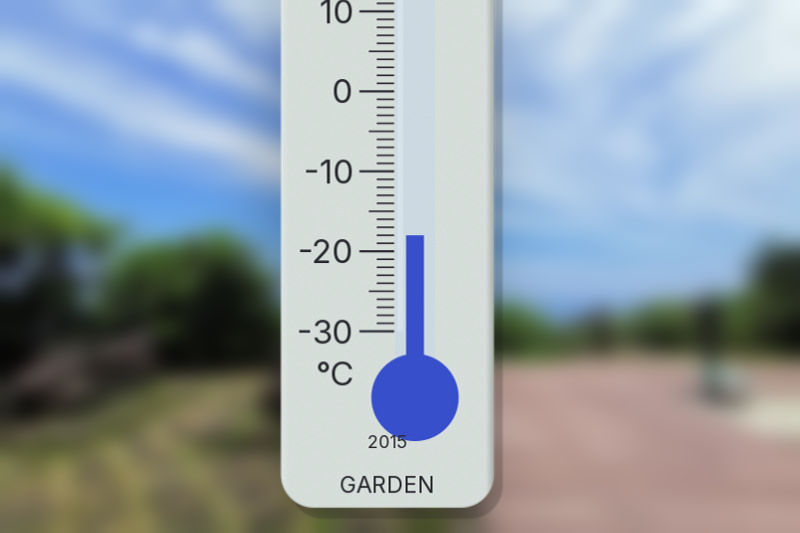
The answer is -18 °C
